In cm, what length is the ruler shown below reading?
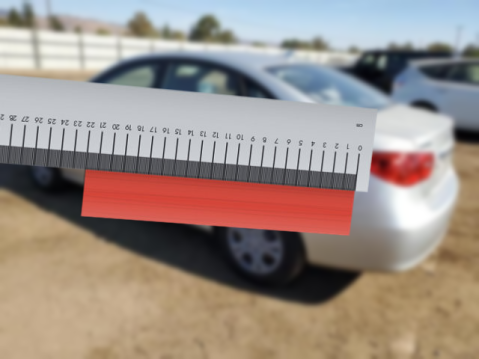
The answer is 22 cm
